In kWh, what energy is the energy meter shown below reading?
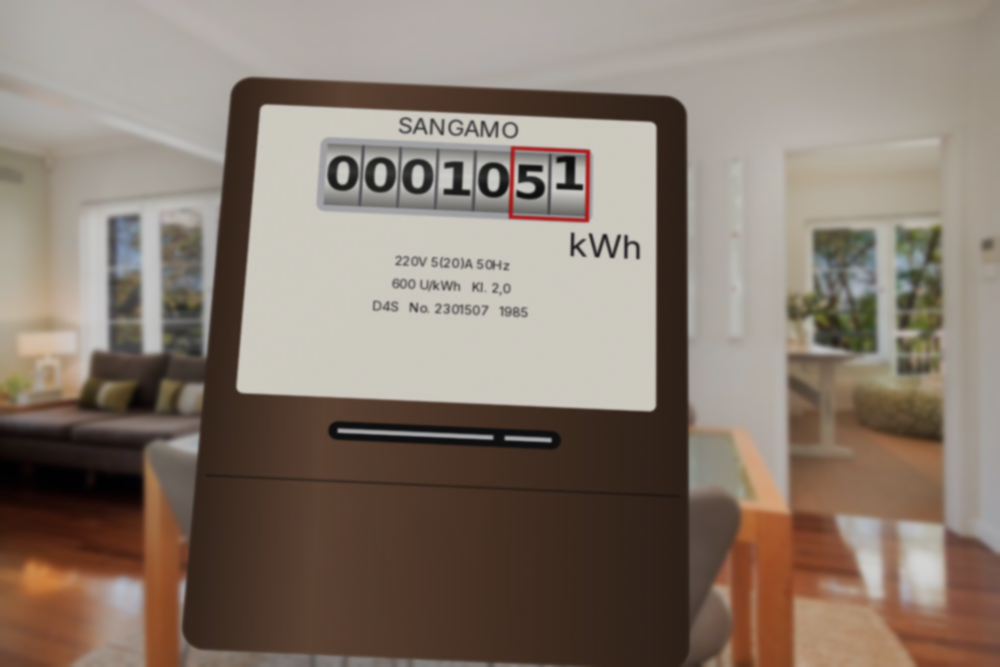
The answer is 10.51 kWh
